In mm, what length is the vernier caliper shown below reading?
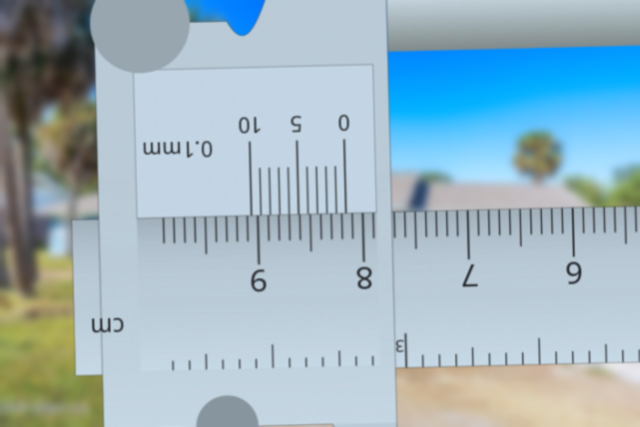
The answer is 81.6 mm
